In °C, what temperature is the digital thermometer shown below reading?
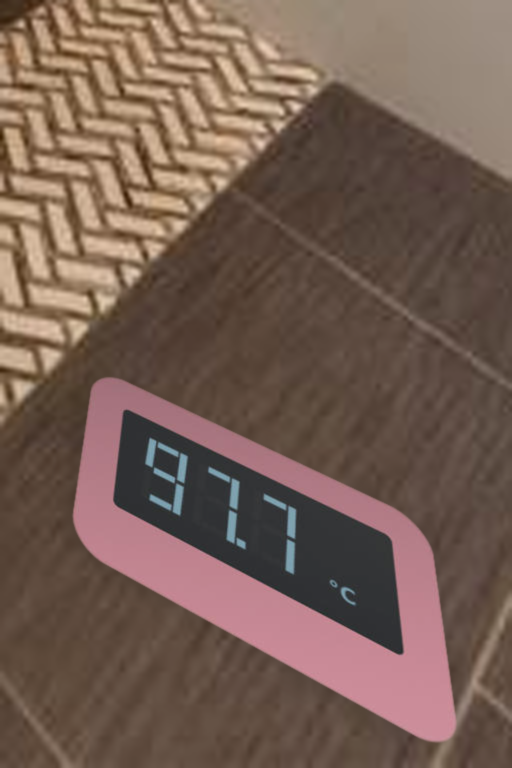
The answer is 97.7 °C
